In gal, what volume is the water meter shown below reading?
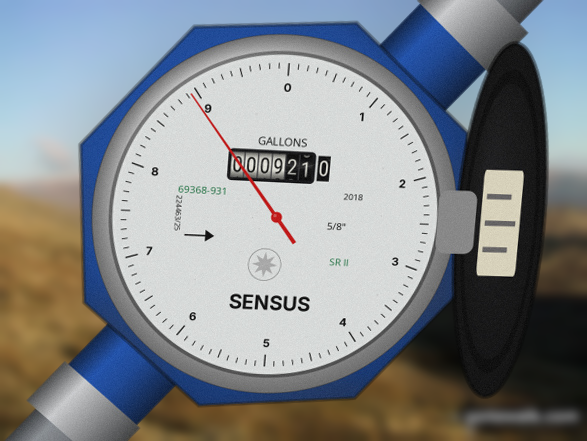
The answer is 9208.9 gal
